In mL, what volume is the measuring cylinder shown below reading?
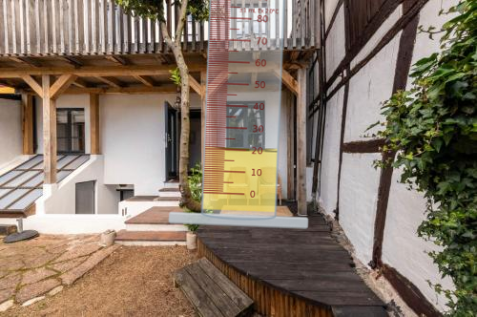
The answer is 20 mL
